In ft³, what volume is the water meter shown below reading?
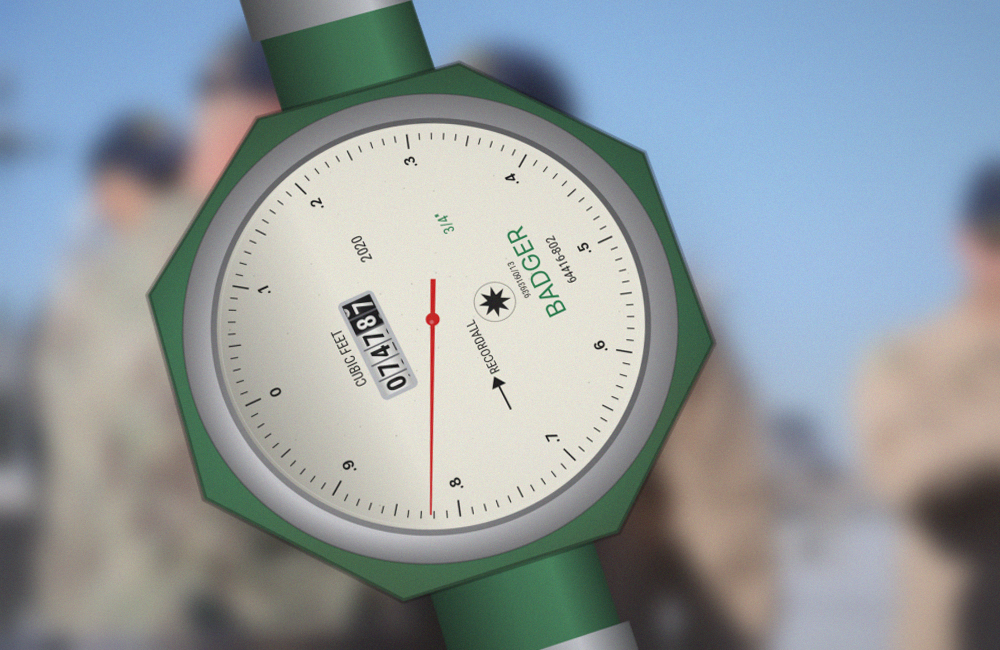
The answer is 74786.82 ft³
